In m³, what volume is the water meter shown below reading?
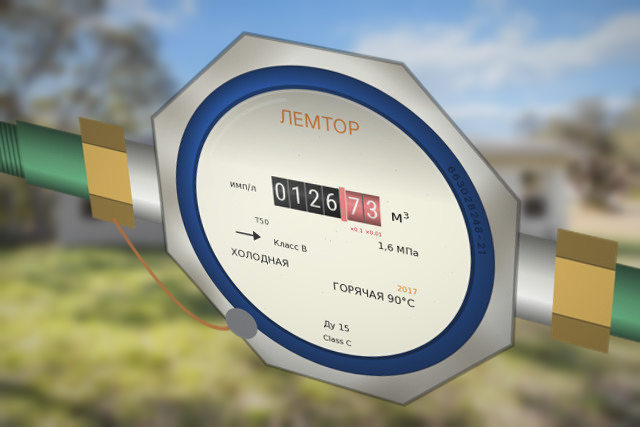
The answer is 126.73 m³
